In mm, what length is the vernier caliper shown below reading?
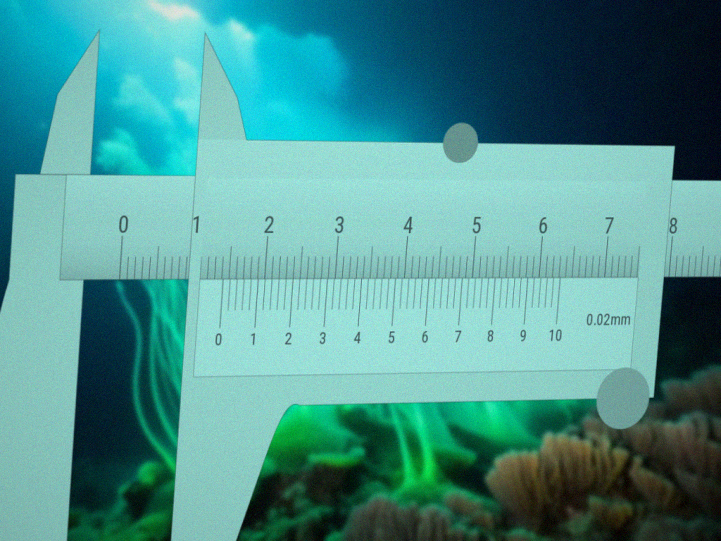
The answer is 14.2 mm
